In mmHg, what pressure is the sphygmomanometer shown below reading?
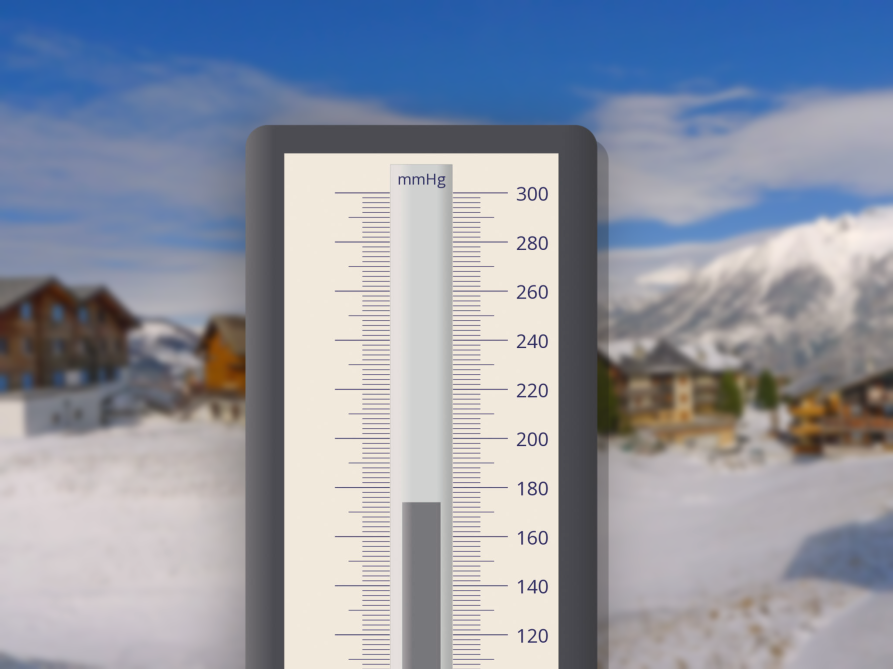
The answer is 174 mmHg
